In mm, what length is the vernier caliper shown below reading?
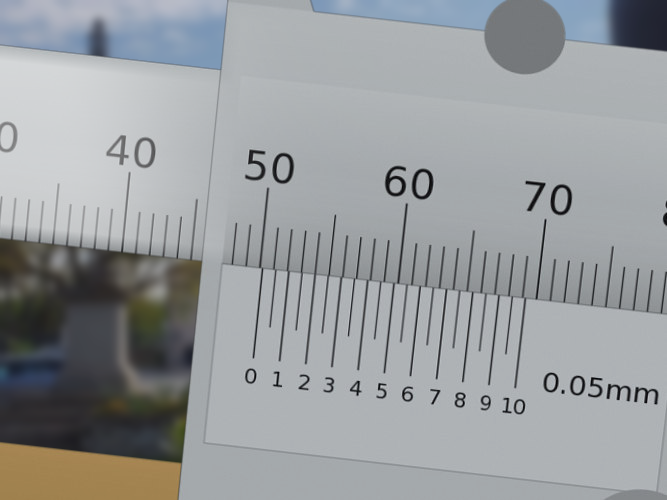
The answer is 50.2 mm
